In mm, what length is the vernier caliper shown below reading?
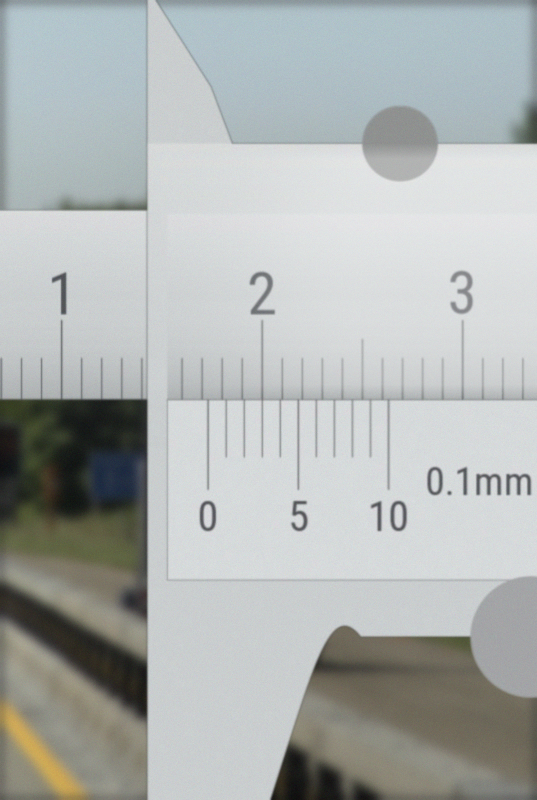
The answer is 17.3 mm
